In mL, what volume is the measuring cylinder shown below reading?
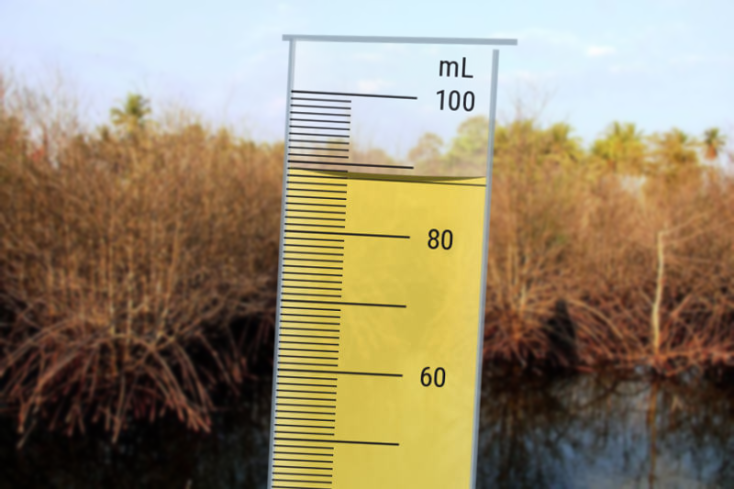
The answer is 88 mL
